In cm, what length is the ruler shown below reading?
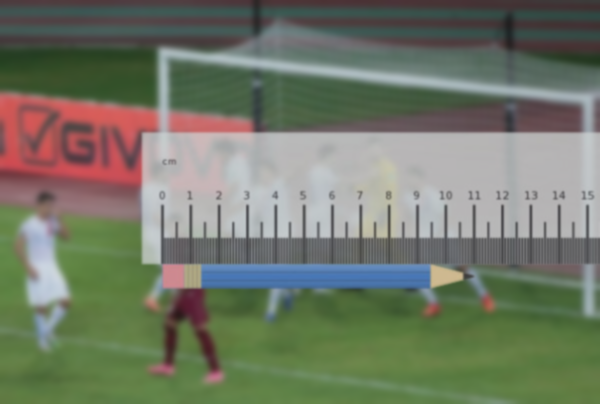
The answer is 11 cm
